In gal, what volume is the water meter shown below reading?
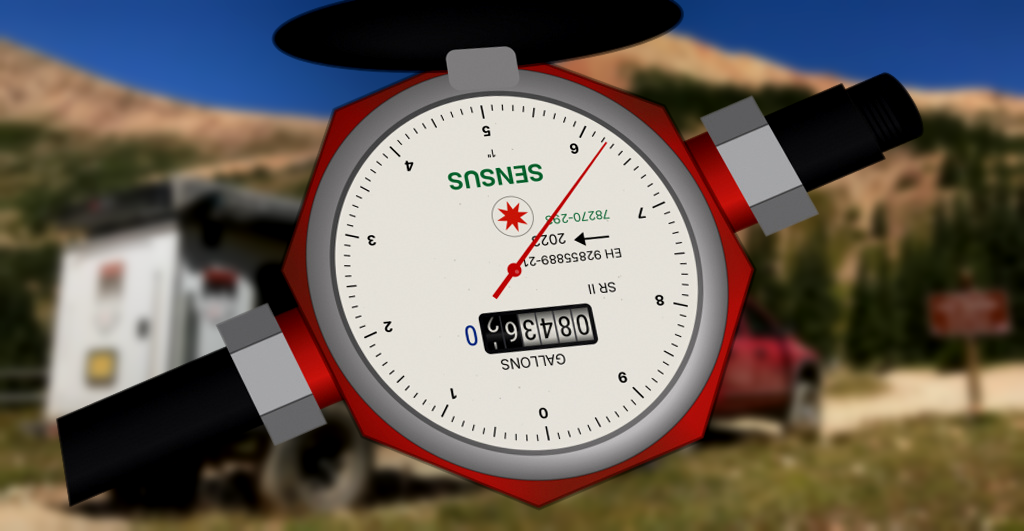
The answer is 843616.2 gal
